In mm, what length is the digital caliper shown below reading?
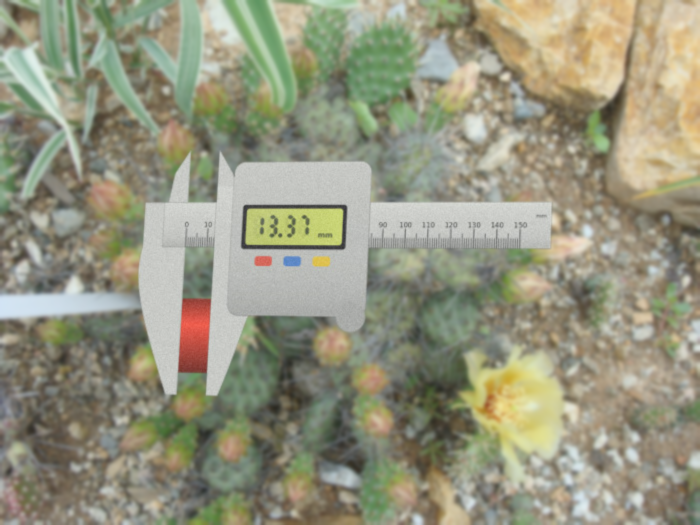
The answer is 13.37 mm
